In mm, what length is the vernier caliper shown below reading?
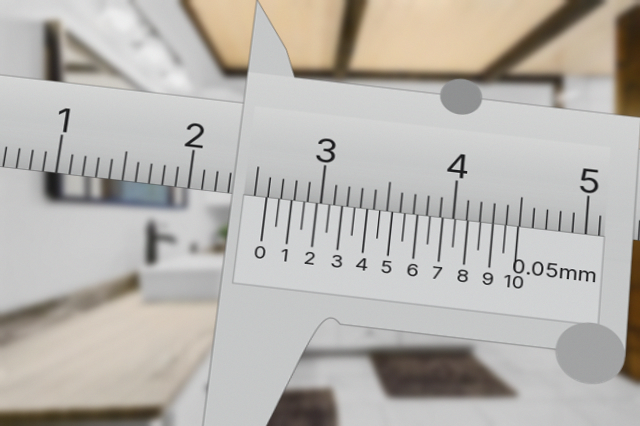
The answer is 25.9 mm
